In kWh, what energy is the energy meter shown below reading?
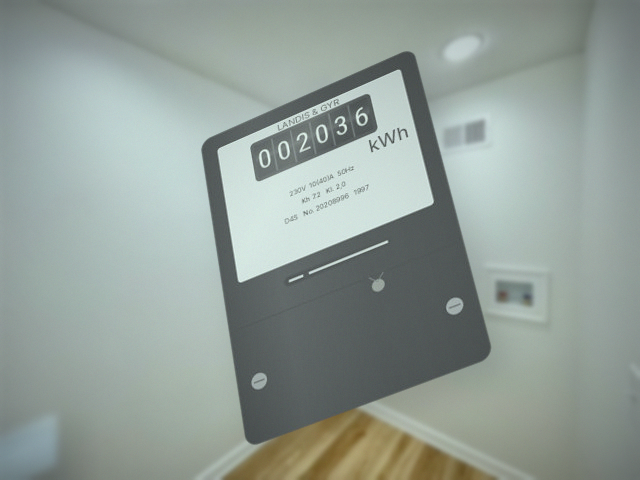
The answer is 2036 kWh
